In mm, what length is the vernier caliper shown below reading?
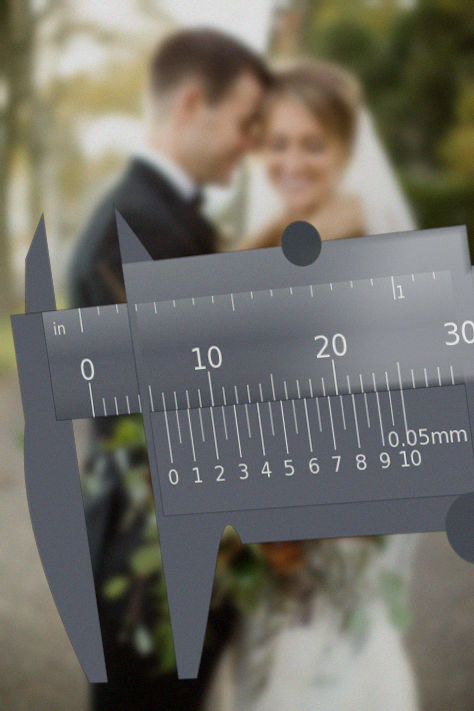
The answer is 6.0 mm
